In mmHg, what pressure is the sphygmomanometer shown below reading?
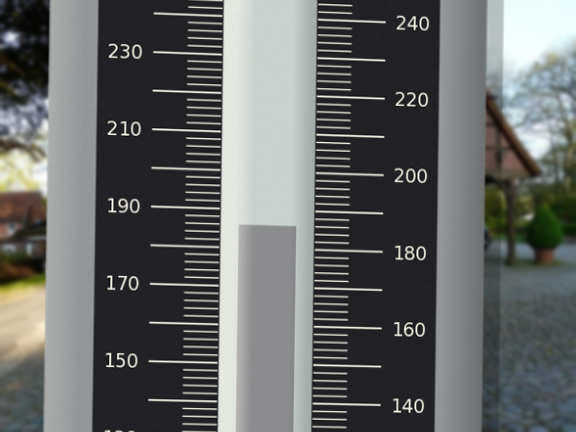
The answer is 186 mmHg
